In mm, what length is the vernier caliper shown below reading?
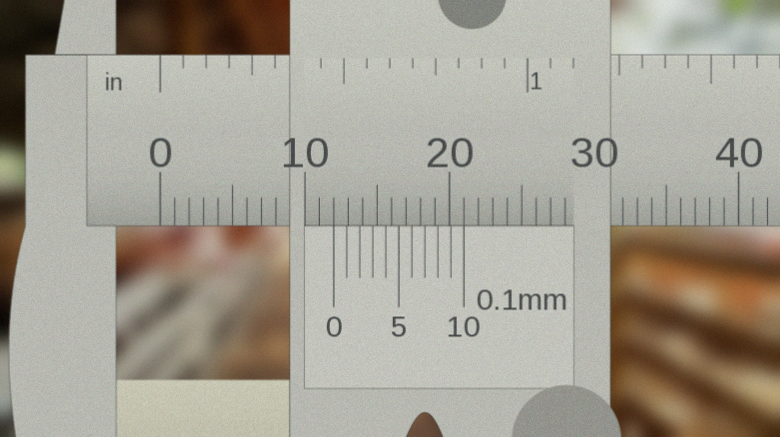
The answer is 12.0 mm
